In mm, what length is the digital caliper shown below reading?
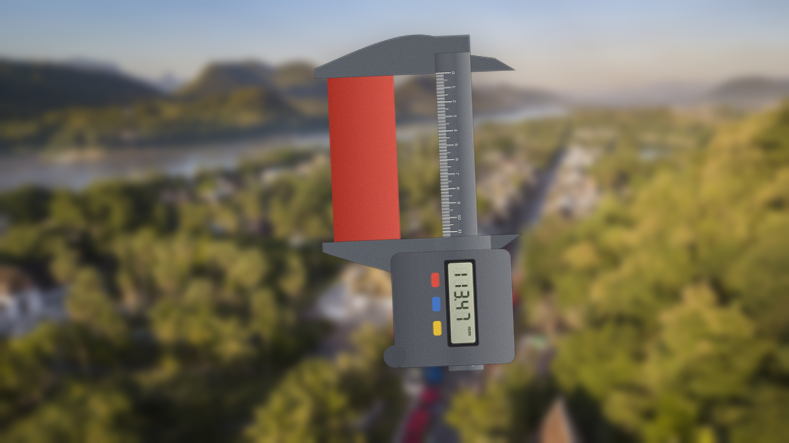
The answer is 113.47 mm
